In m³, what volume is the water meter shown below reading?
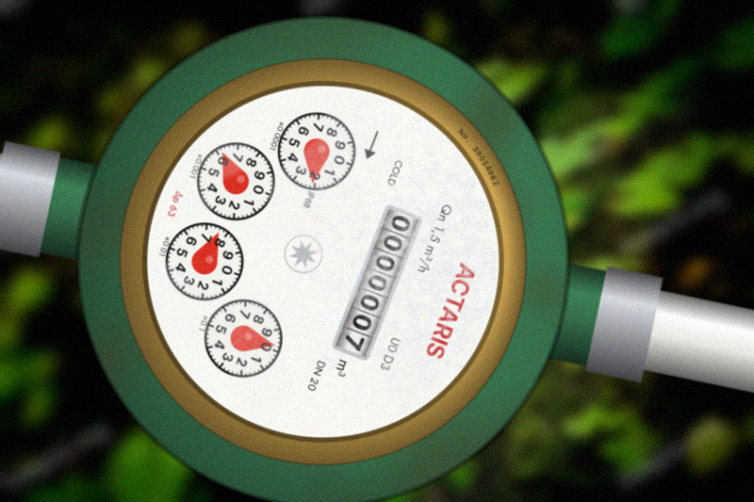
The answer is 6.9762 m³
